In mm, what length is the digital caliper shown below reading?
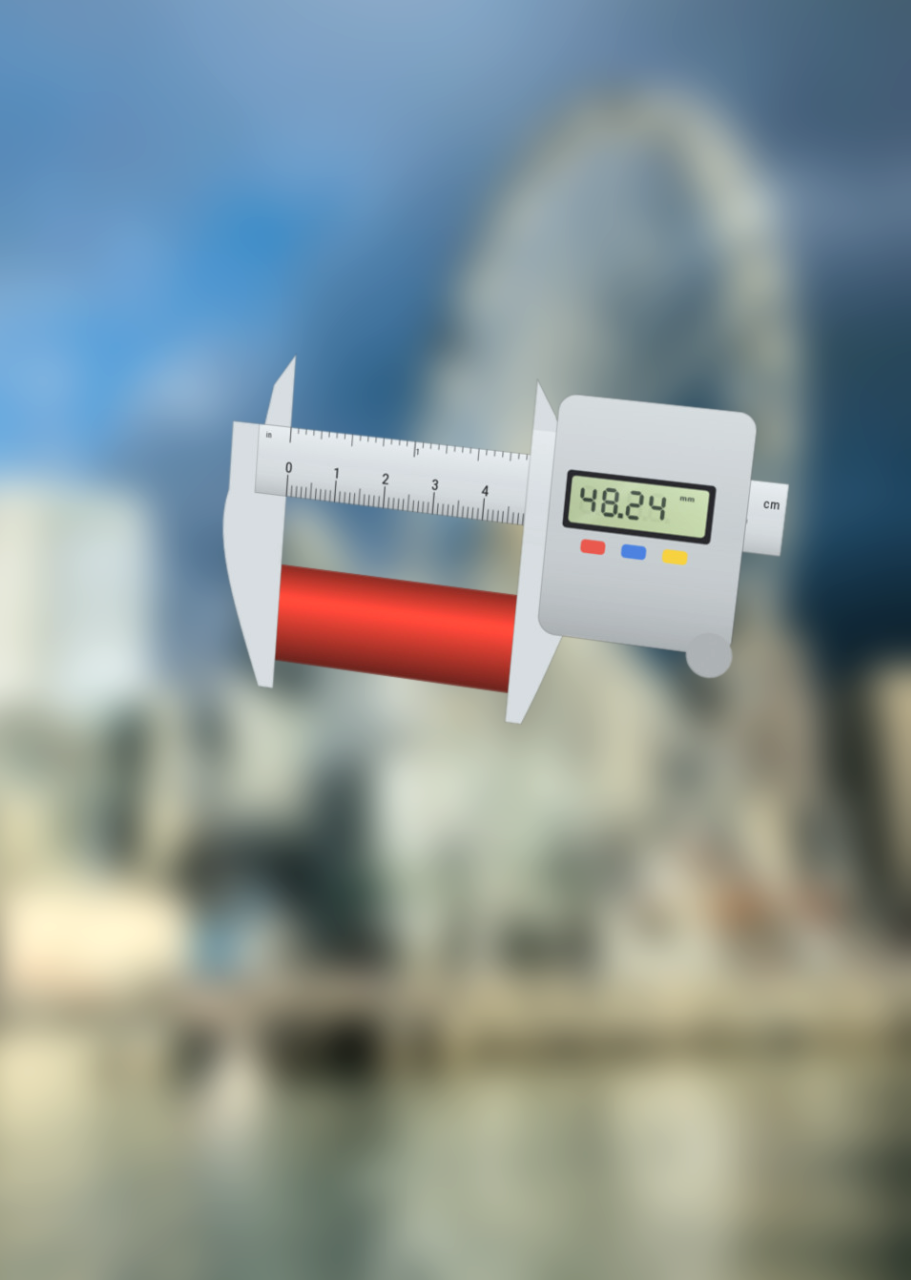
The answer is 48.24 mm
